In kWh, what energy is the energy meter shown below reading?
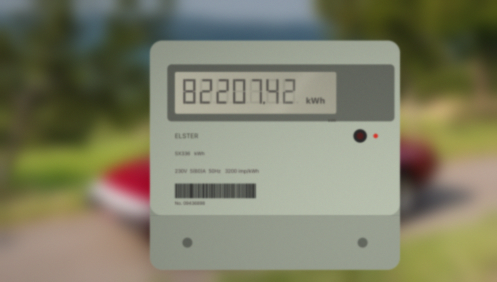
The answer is 82207.42 kWh
